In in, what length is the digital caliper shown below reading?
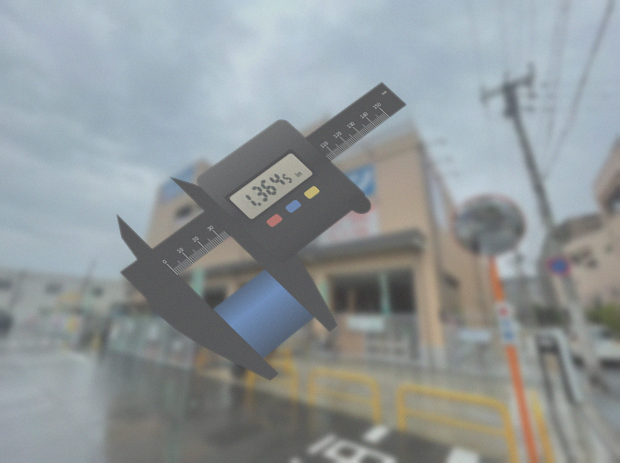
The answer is 1.3645 in
